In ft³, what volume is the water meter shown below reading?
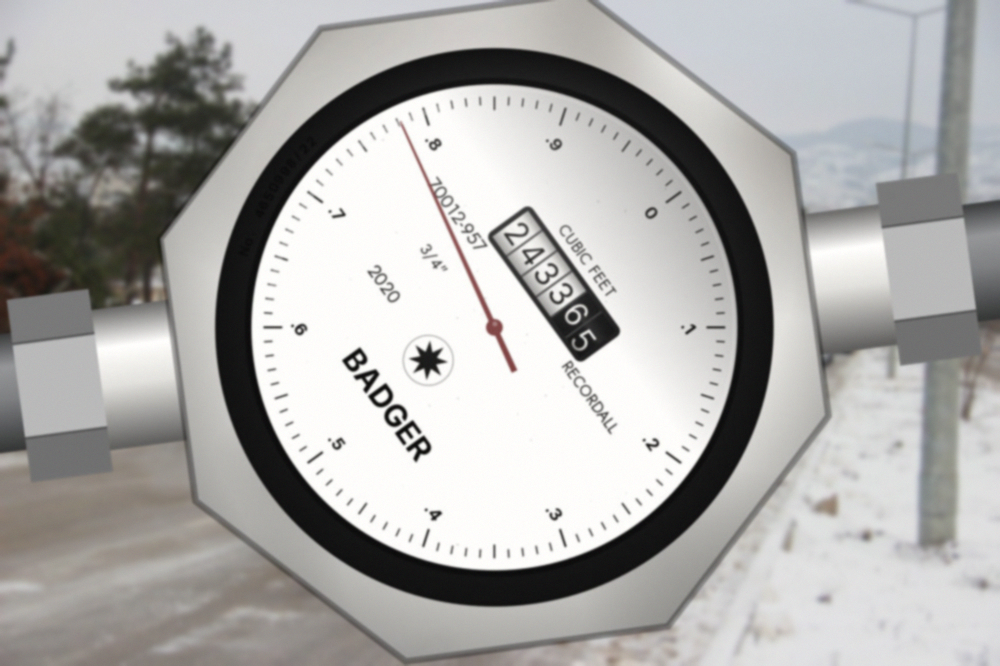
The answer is 243364.78 ft³
